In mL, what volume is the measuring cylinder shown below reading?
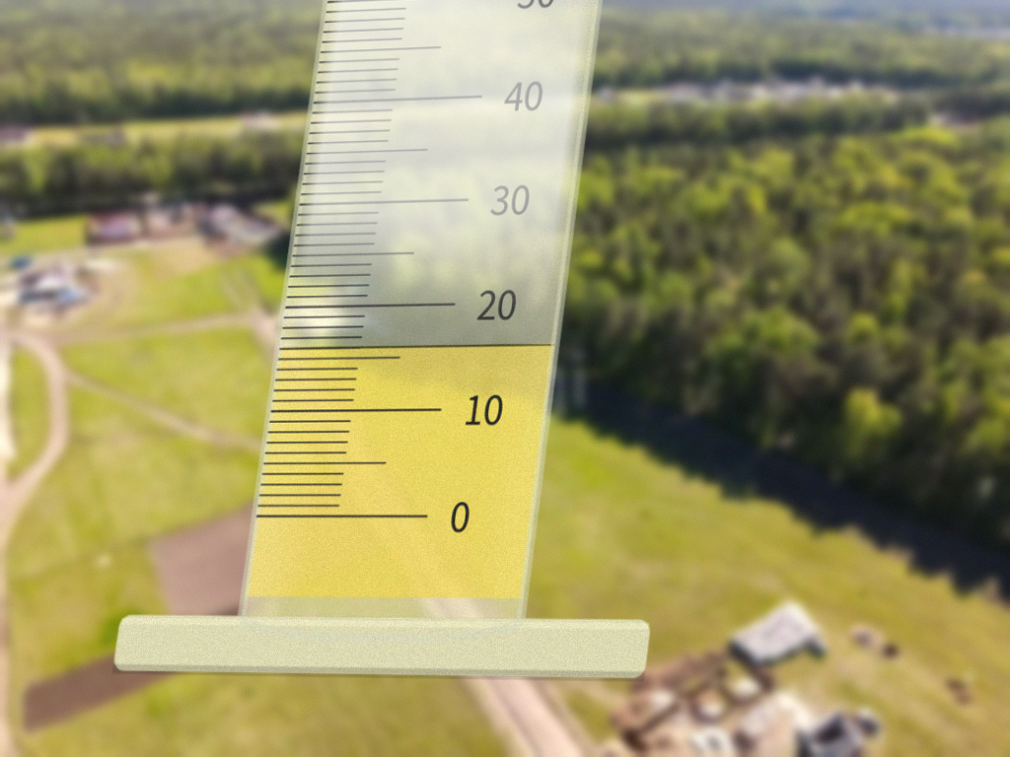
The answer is 16 mL
